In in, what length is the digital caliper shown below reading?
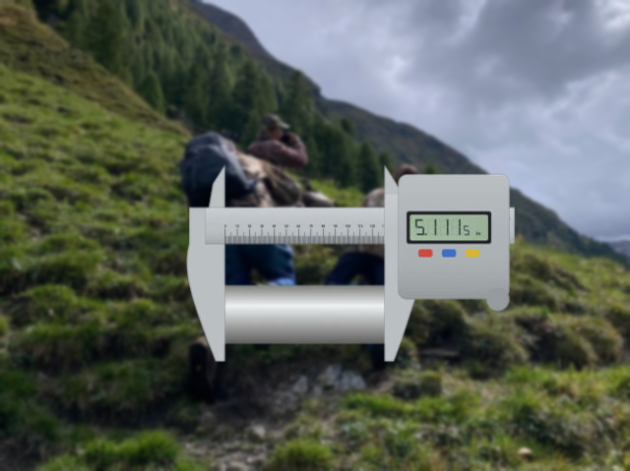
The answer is 5.1115 in
